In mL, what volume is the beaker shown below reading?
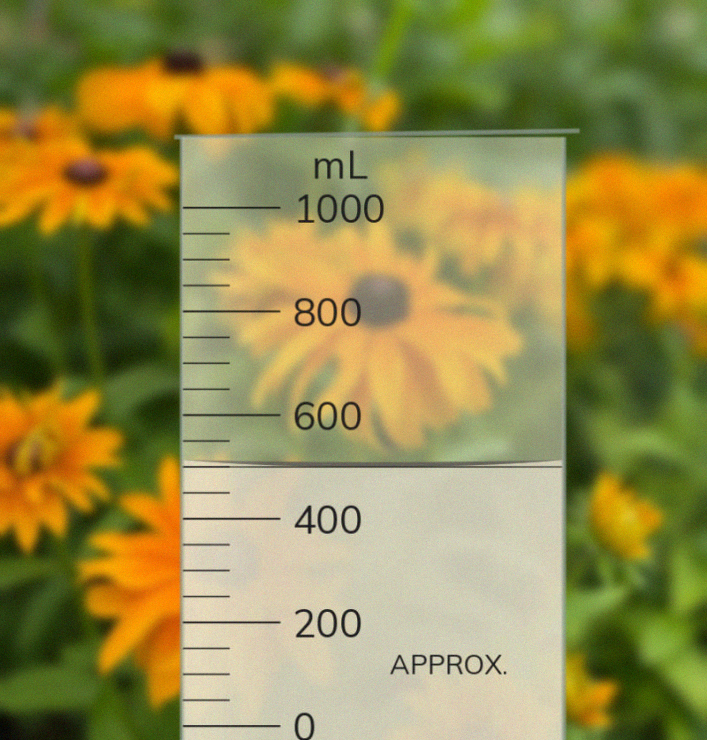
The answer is 500 mL
